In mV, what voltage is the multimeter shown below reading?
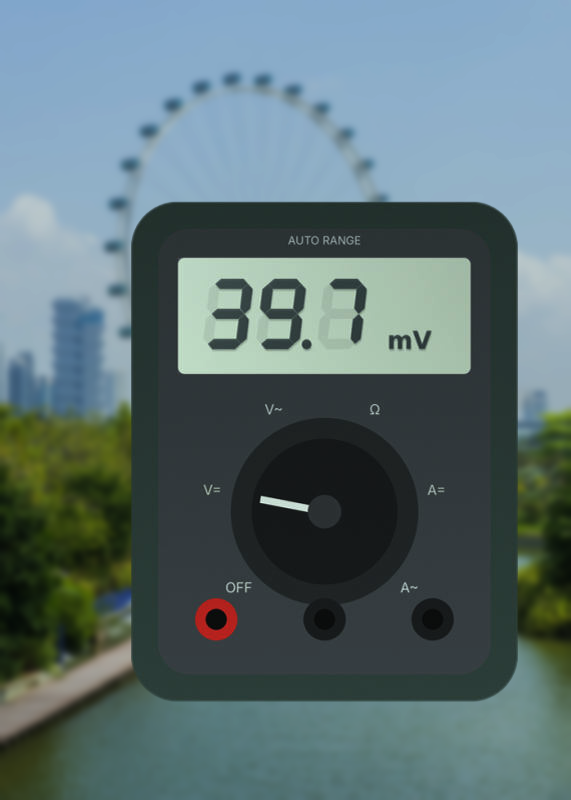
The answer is 39.7 mV
